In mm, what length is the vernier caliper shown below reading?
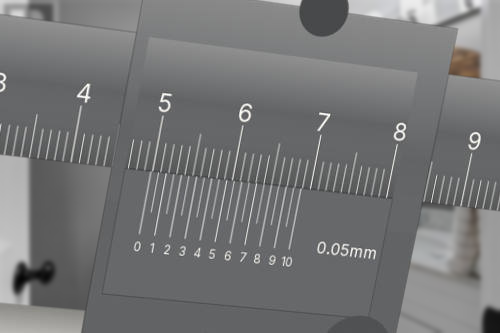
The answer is 49.8 mm
